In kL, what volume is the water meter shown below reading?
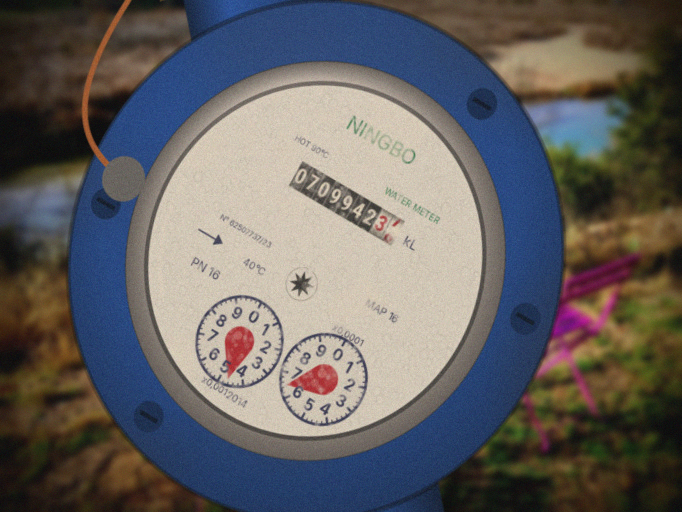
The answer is 709942.3746 kL
